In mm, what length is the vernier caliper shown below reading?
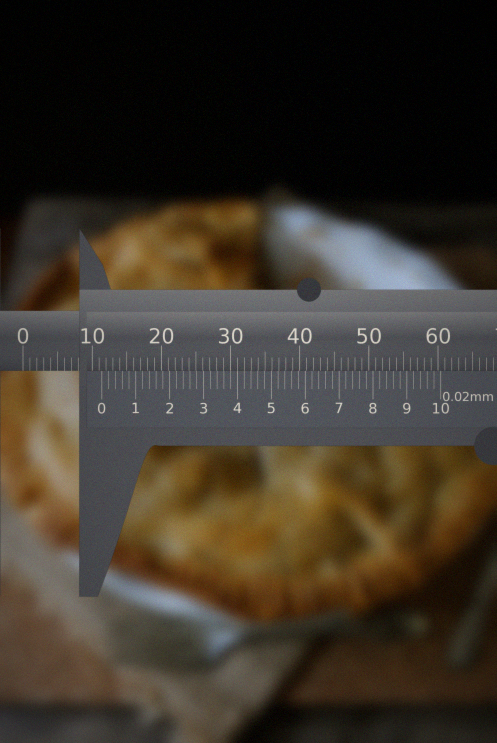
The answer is 11.4 mm
